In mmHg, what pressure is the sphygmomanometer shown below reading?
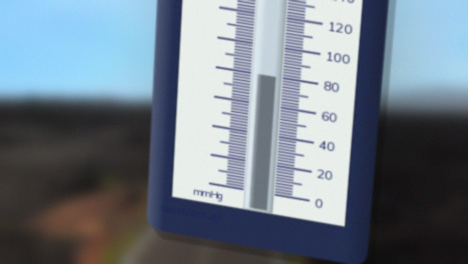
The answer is 80 mmHg
